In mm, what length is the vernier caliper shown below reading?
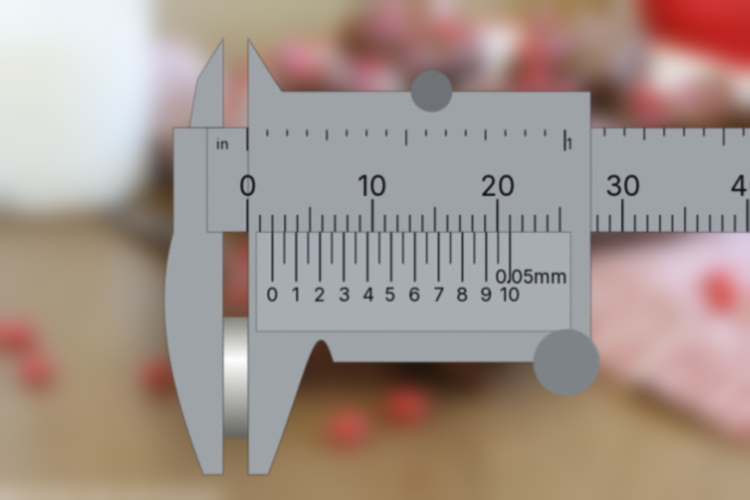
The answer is 2.0 mm
